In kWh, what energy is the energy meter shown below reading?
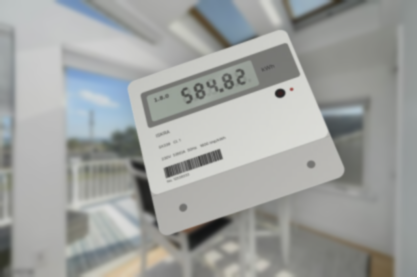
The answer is 584.82 kWh
